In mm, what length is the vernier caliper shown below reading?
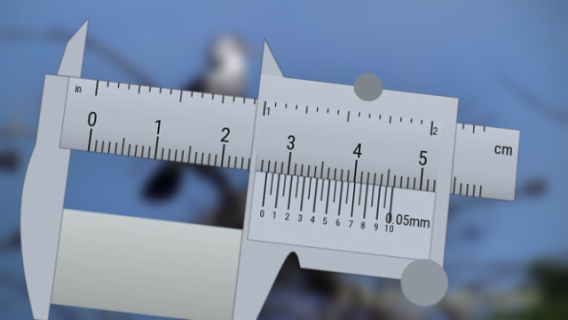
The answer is 26.8 mm
